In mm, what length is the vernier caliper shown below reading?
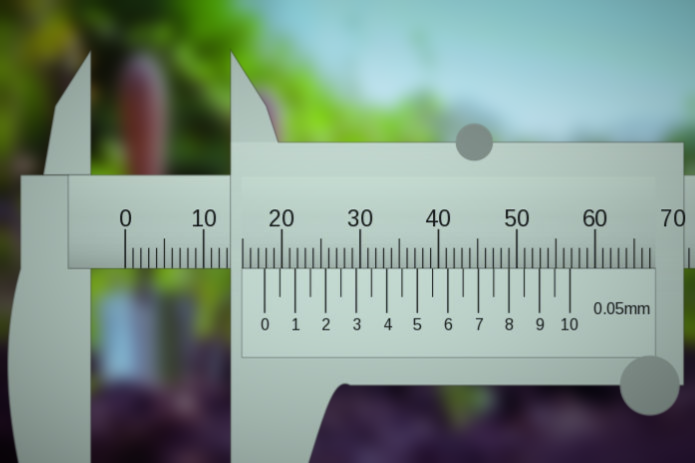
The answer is 17.8 mm
